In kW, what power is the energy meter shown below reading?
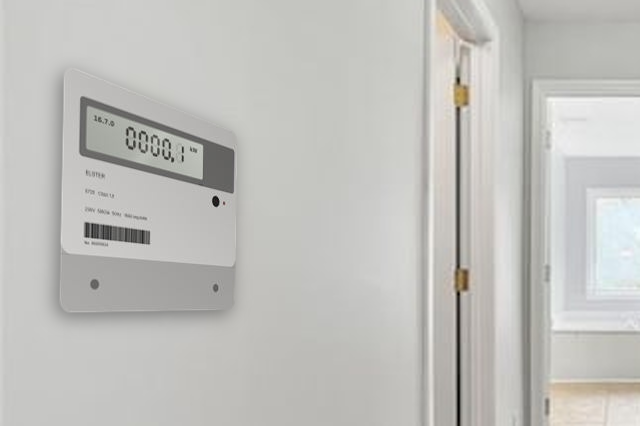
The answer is 0.1 kW
